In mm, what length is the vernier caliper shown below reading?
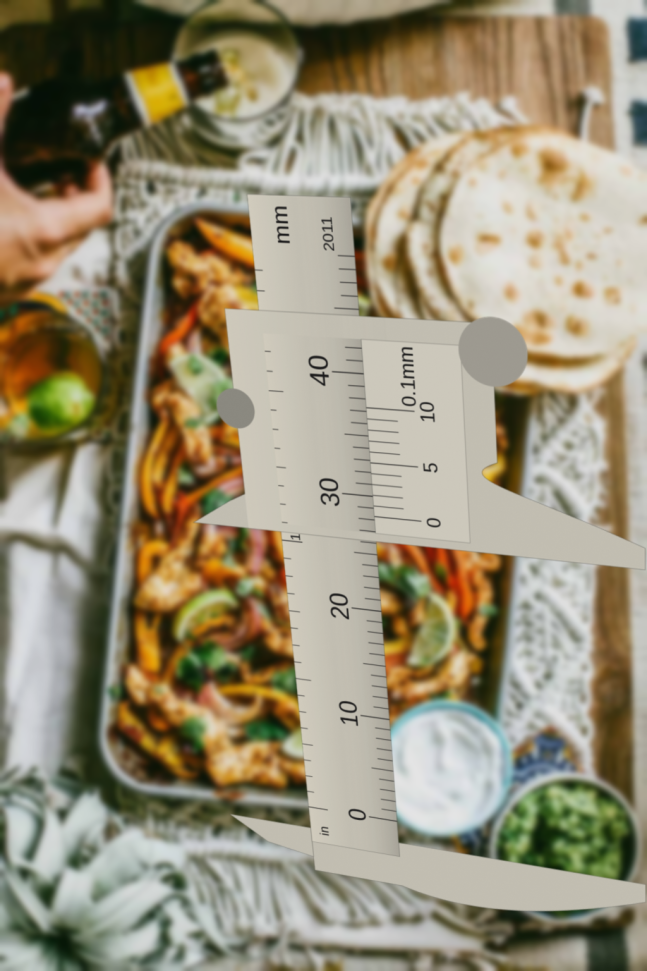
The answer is 28.3 mm
